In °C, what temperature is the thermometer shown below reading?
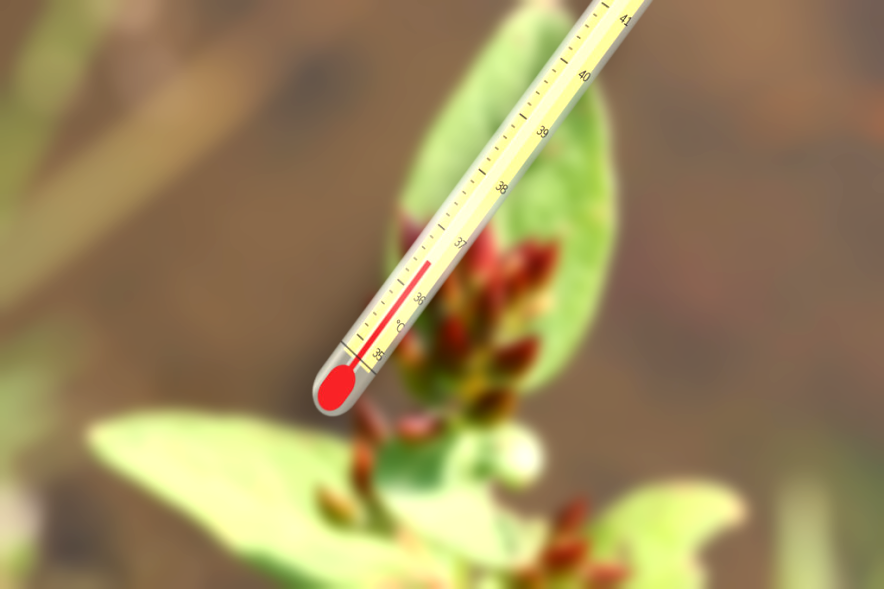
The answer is 36.5 °C
